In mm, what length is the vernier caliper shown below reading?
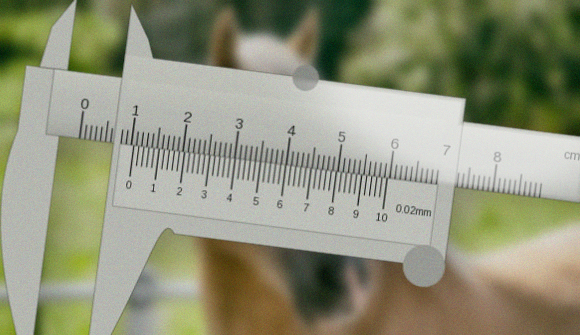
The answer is 10.5 mm
